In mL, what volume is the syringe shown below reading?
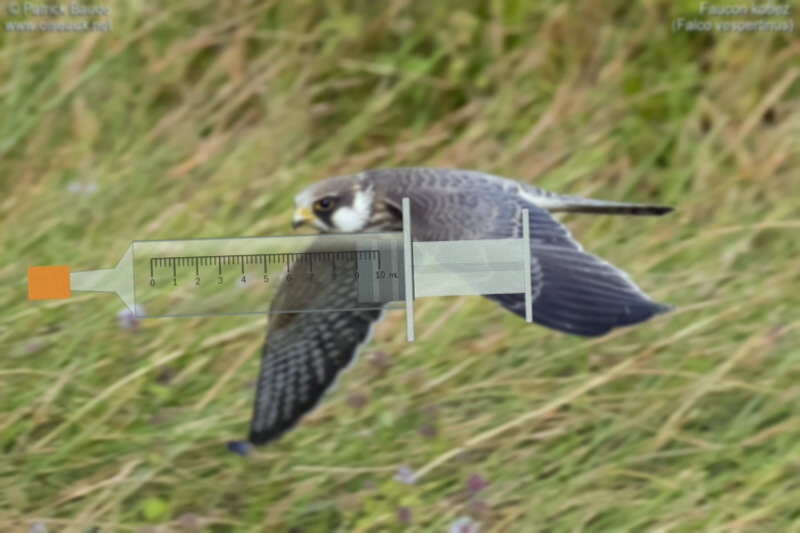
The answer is 9 mL
